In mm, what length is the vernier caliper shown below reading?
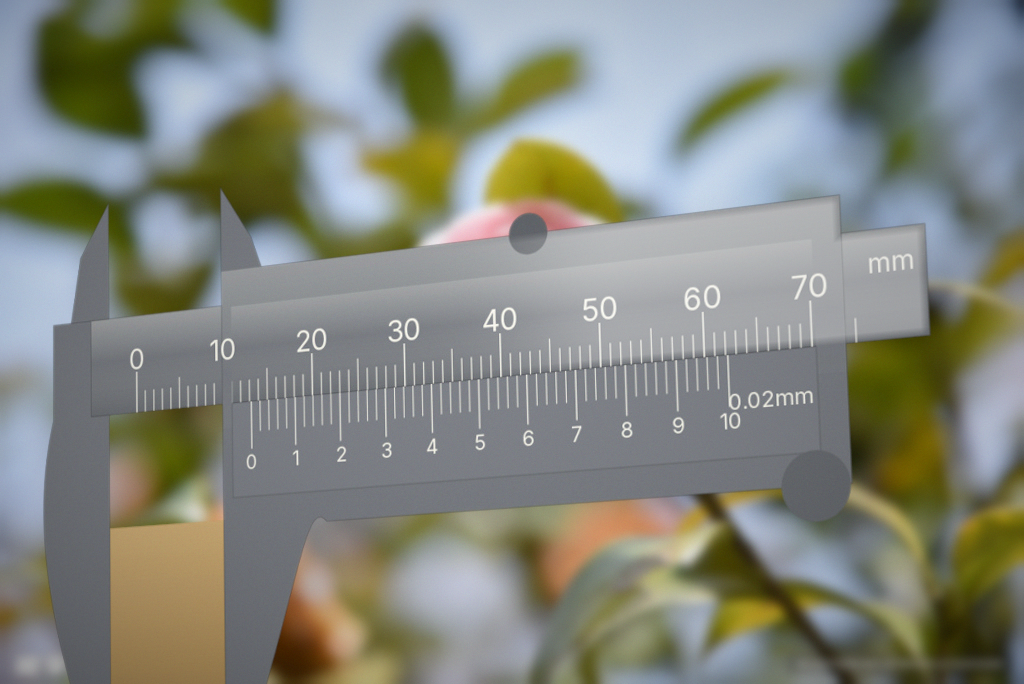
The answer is 13.2 mm
